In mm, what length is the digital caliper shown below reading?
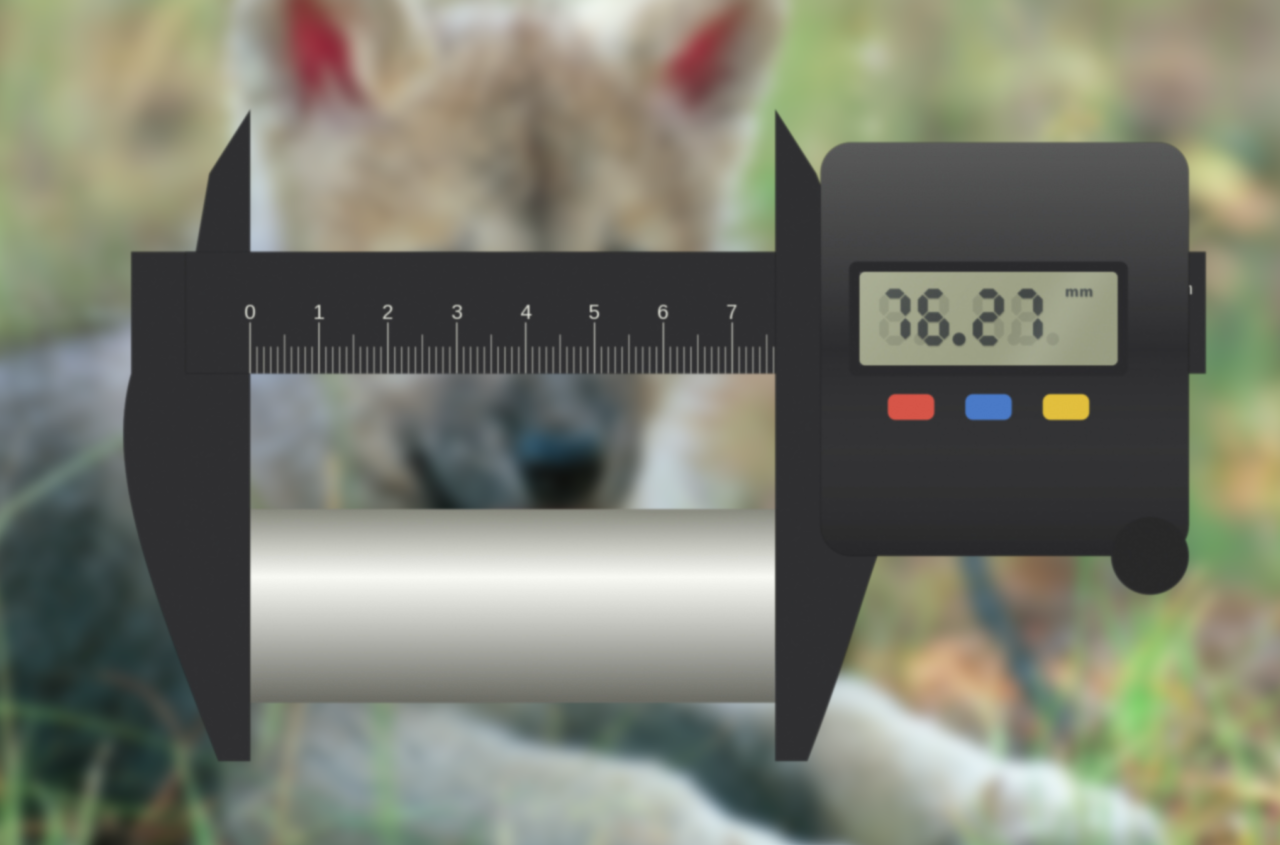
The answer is 76.27 mm
